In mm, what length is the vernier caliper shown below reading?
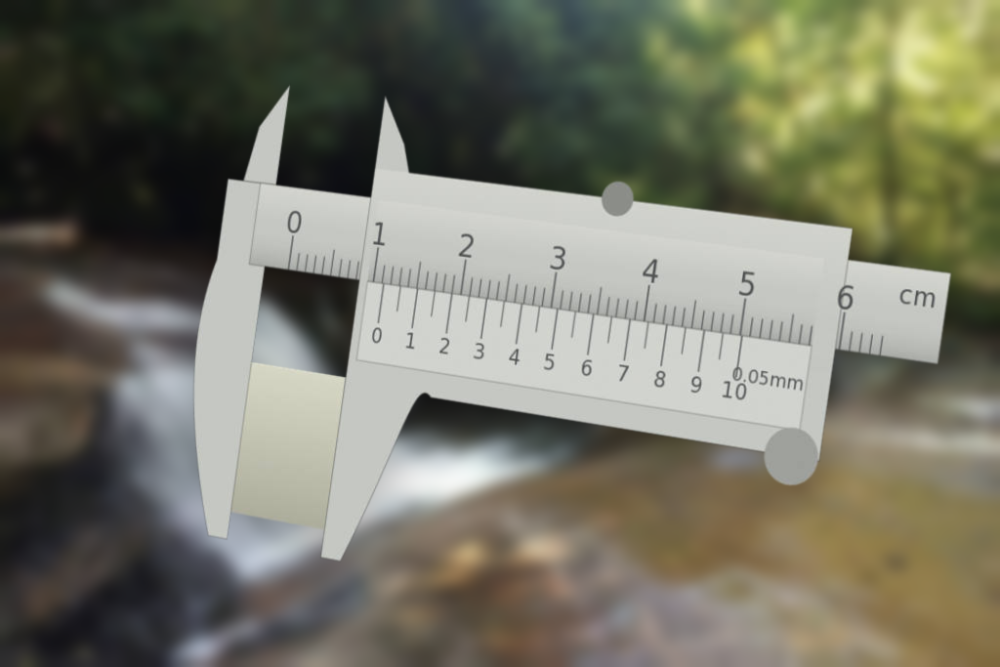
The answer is 11.2 mm
